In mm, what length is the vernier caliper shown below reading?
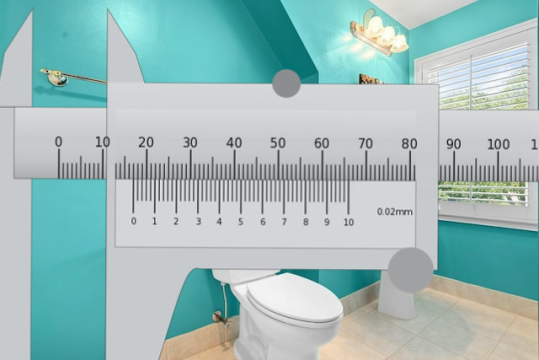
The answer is 17.0 mm
